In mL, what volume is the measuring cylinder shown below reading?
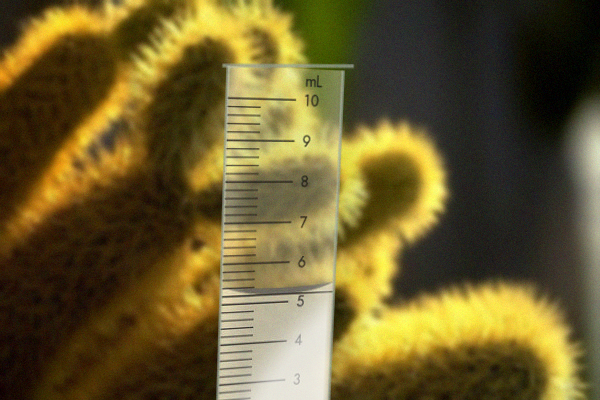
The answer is 5.2 mL
